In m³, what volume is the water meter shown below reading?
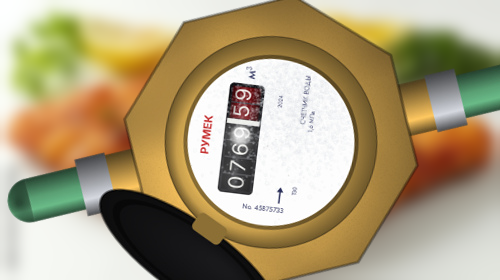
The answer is 769.59 m³
